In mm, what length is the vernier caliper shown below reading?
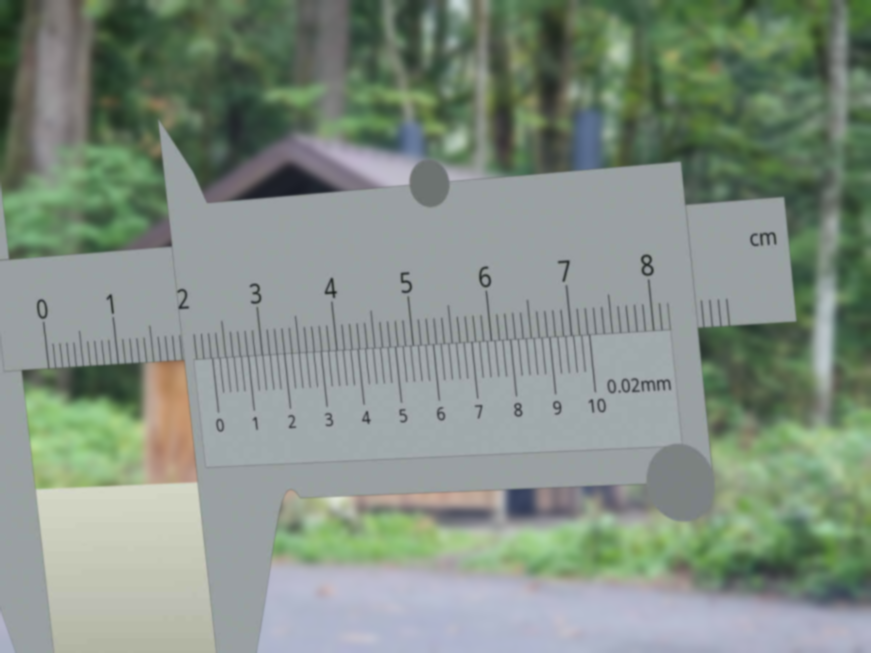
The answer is 23.2 mm
